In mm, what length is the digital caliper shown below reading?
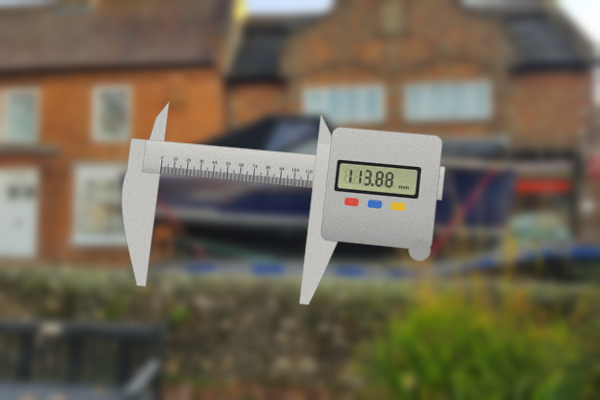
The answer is 113.88 mm
